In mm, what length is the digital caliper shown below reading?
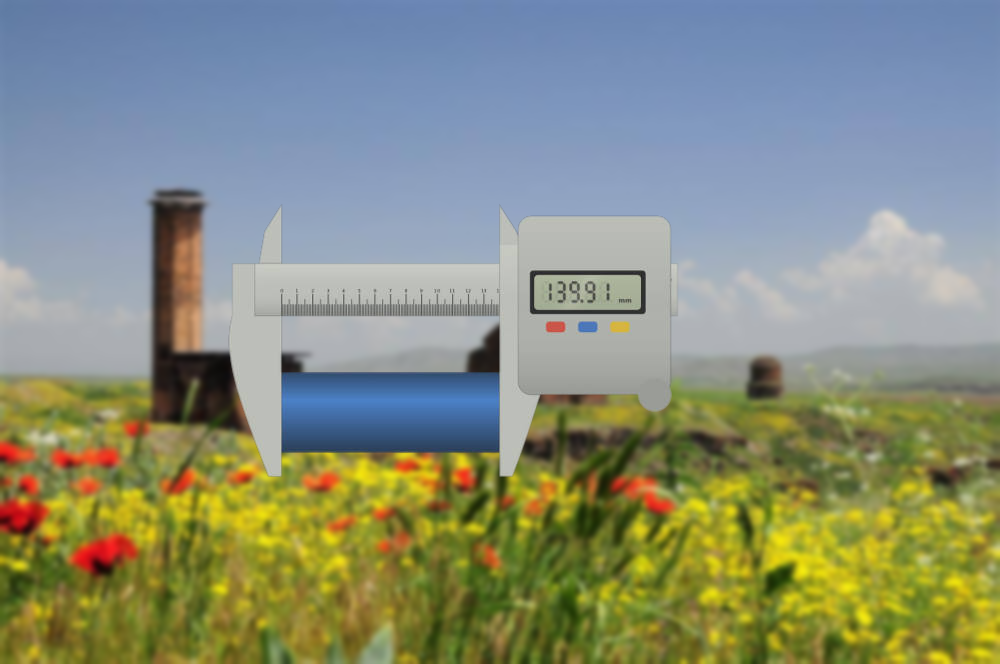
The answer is 139.91 mm
